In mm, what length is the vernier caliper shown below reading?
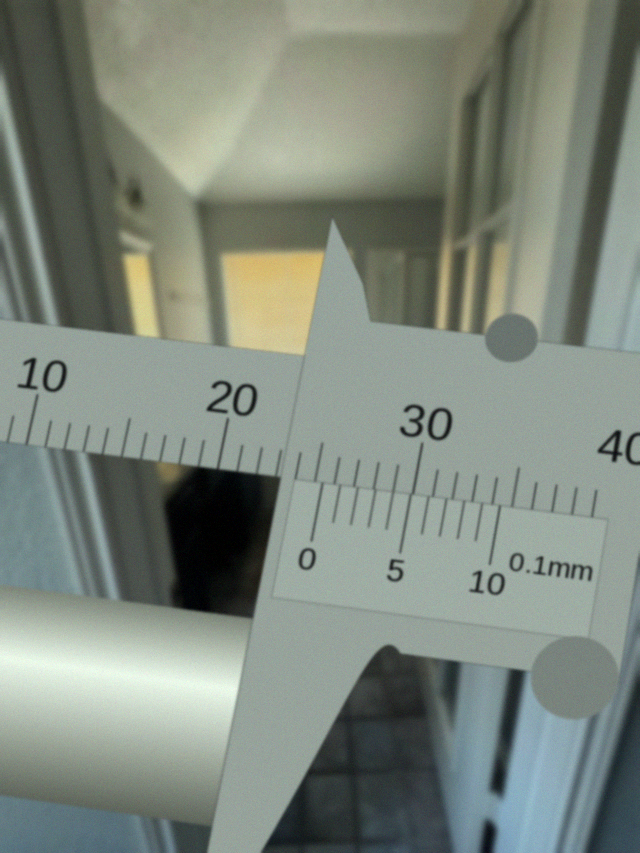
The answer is 25.4 mm
